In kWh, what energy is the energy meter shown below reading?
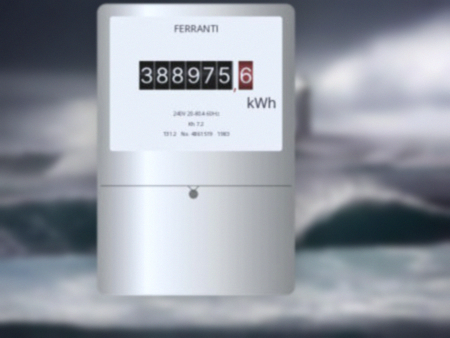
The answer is 388975.6 kWh
